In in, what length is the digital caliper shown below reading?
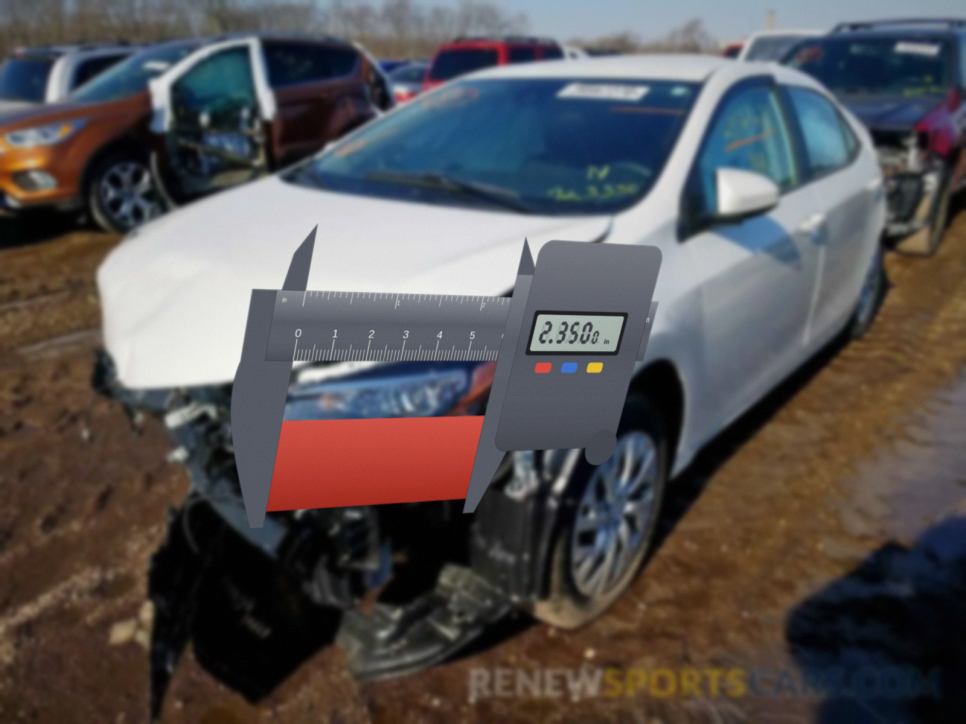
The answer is 2.3500 in
